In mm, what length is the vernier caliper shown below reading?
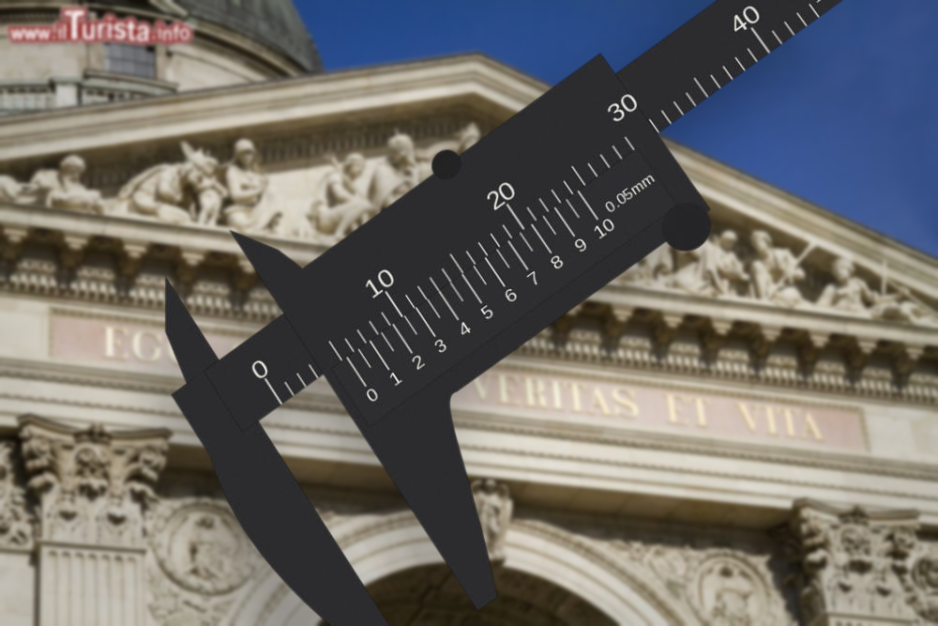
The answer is 5.4 mm
